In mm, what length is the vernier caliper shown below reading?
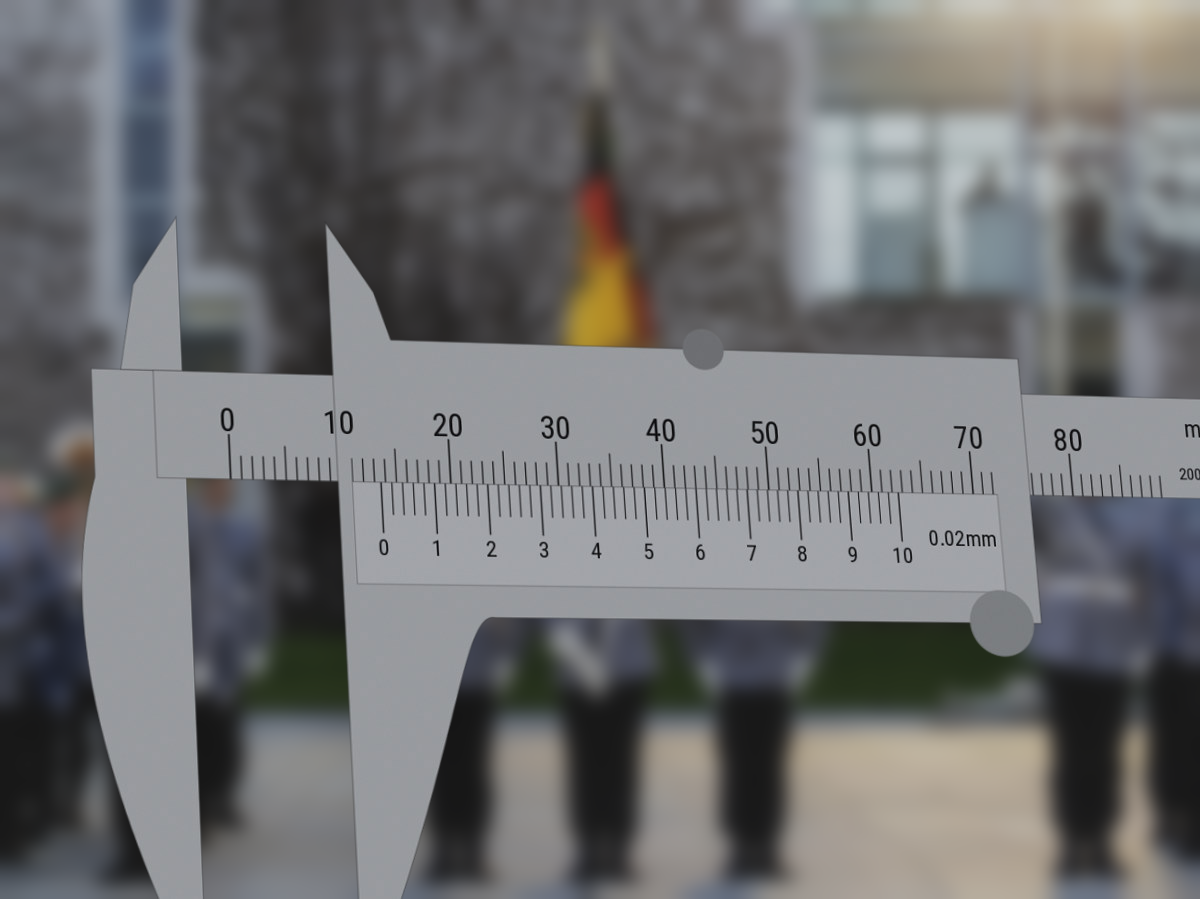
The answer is 13.6 mm
